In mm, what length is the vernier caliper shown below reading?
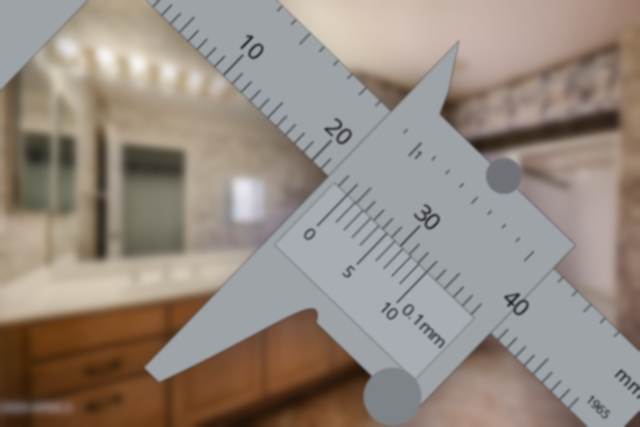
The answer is 24.0 mm
